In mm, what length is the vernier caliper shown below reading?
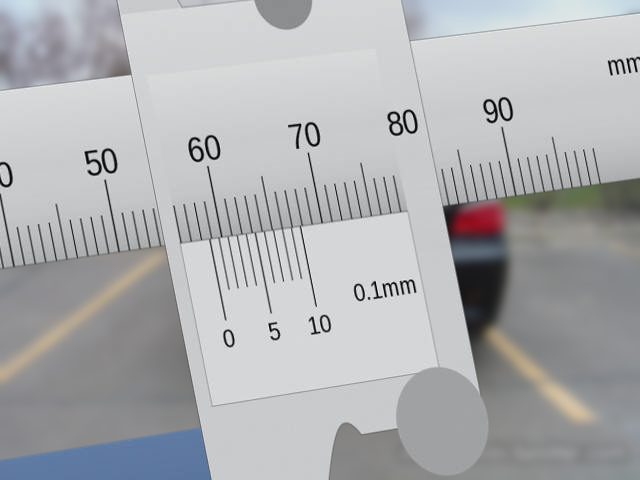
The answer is 58.8 mm
